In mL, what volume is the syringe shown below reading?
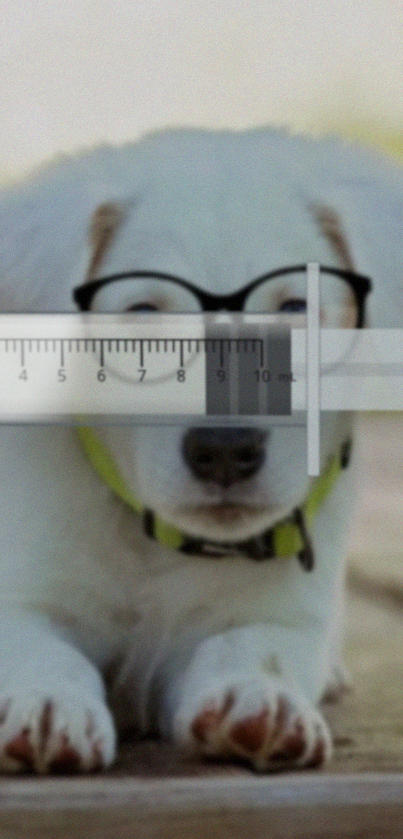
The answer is 8.6 mL
